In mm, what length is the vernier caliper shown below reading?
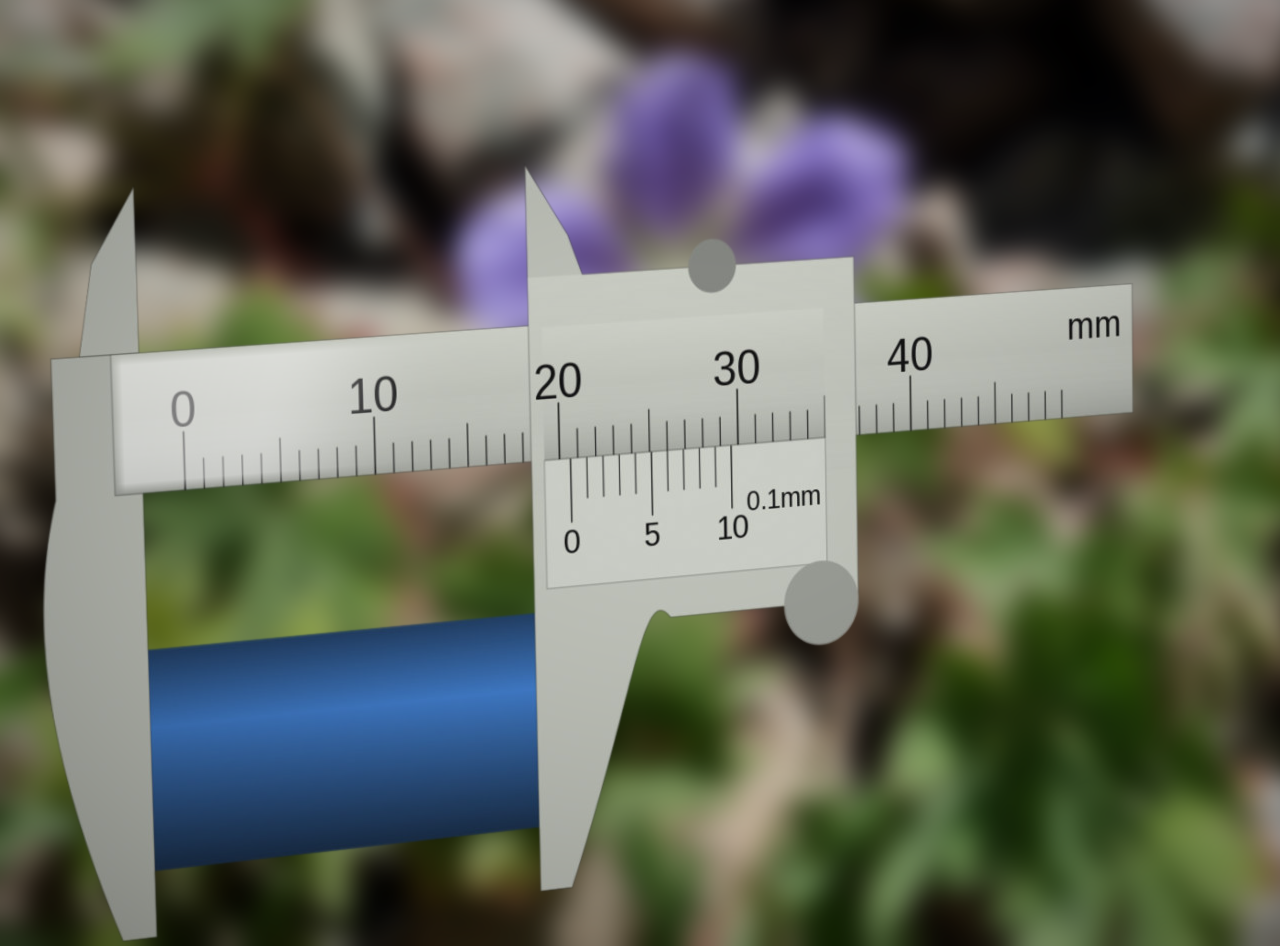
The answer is 20.6 mm
